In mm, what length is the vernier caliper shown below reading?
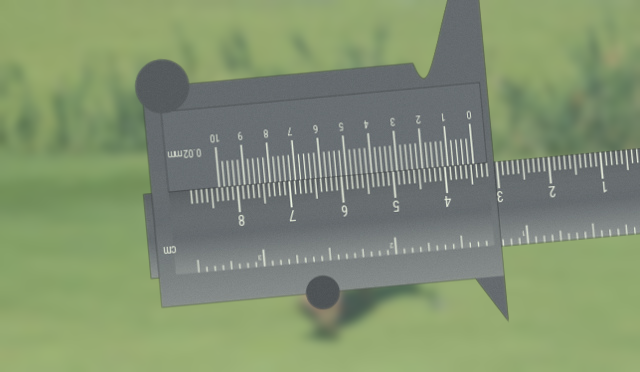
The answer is 34.5 mm
